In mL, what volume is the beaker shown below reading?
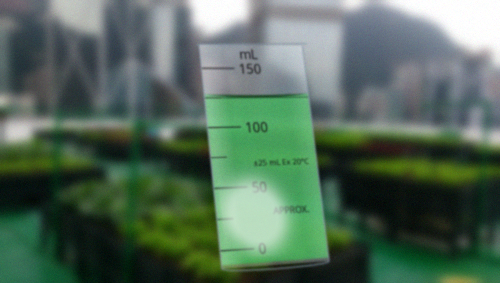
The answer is 125 mL
